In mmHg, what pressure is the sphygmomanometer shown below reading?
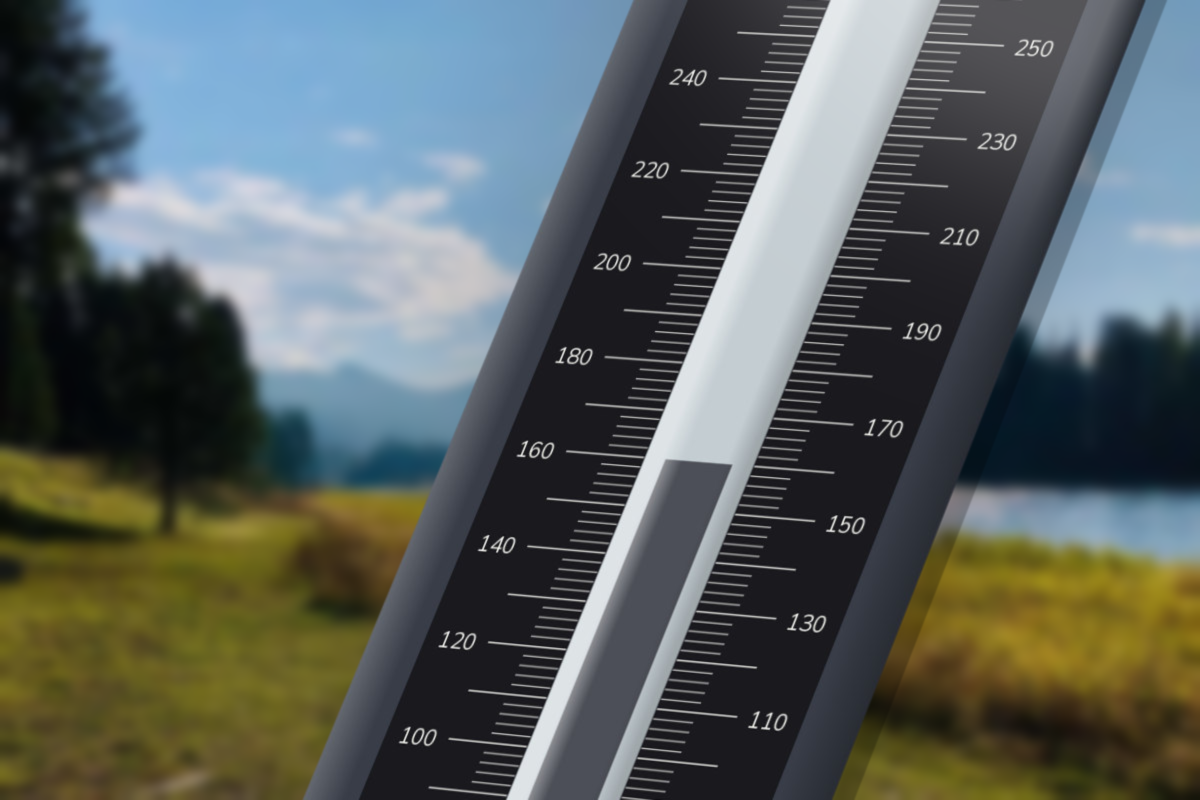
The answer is 160 mmHg
